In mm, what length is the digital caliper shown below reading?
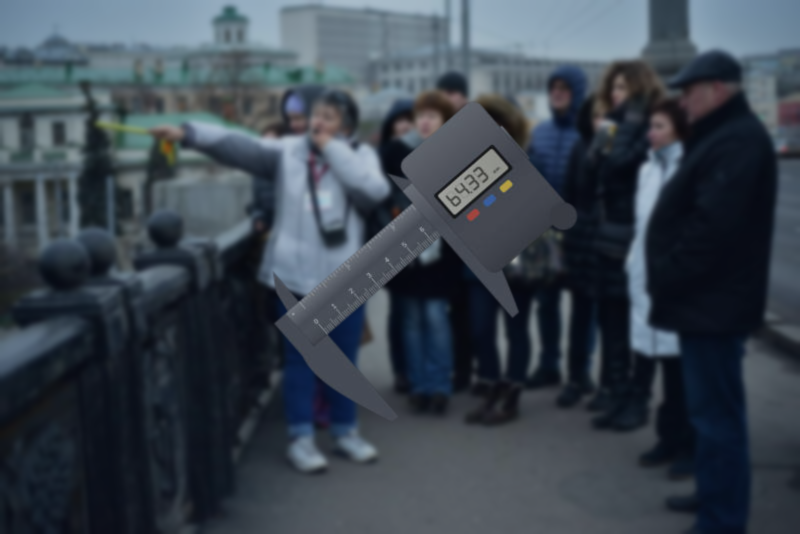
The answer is 64.33 mm
